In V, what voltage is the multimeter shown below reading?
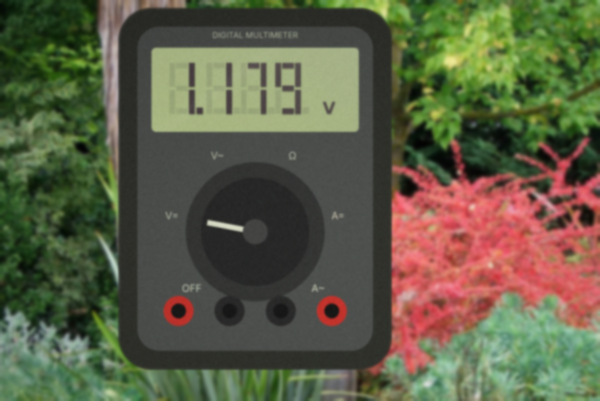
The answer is 1.179 V
